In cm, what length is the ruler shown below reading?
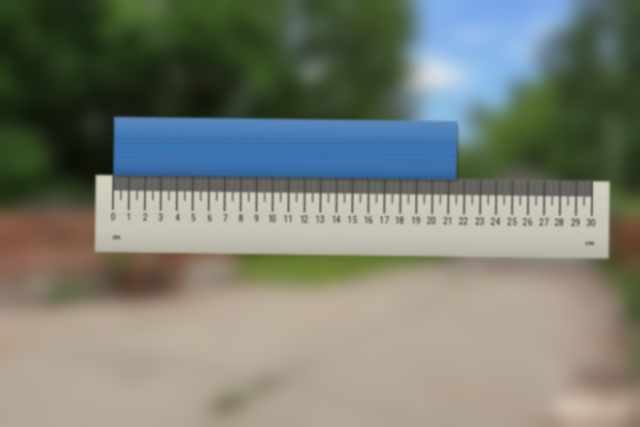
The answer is 21.5 cm
